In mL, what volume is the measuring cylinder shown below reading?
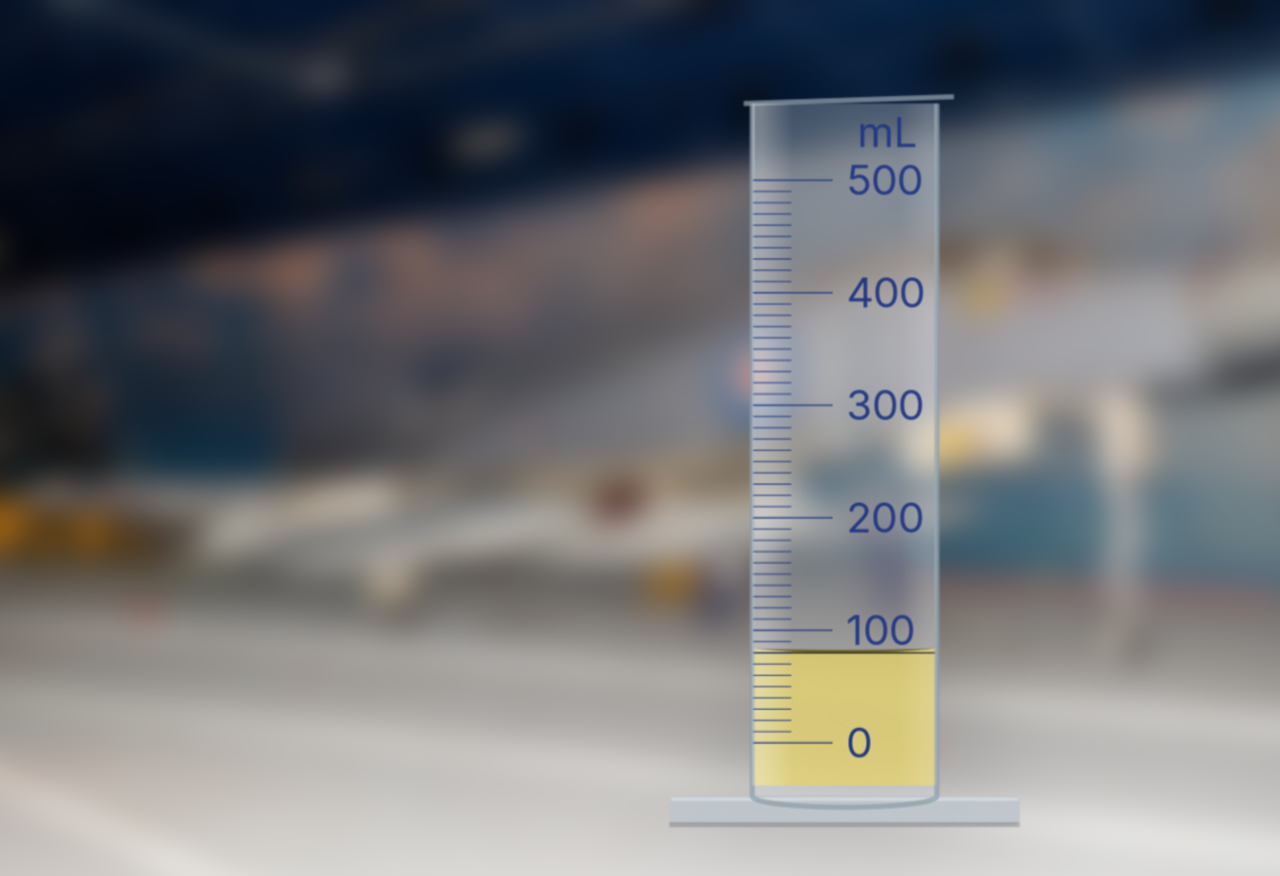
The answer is 80 mL
